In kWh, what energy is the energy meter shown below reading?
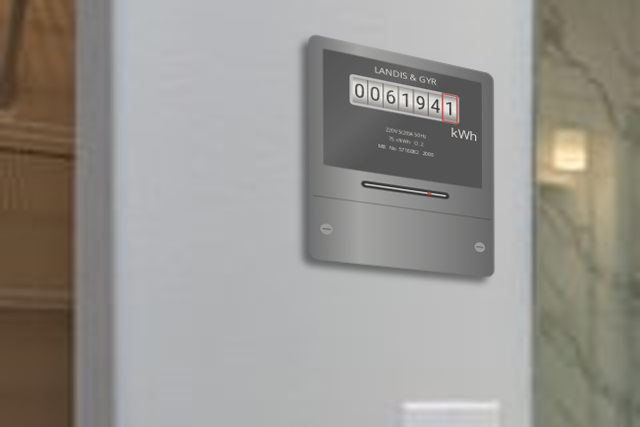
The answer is 6194.1 kWh
